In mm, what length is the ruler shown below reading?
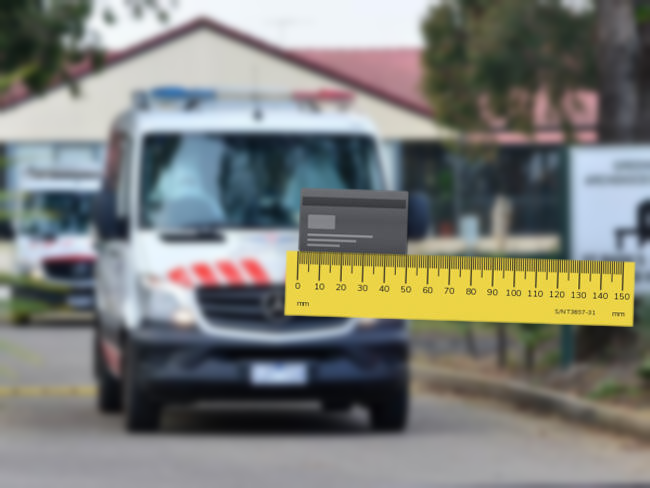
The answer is 50 mm
